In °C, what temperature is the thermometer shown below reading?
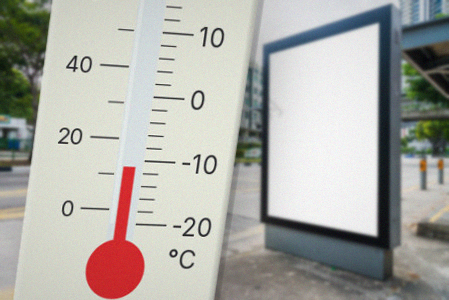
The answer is -11 °C
